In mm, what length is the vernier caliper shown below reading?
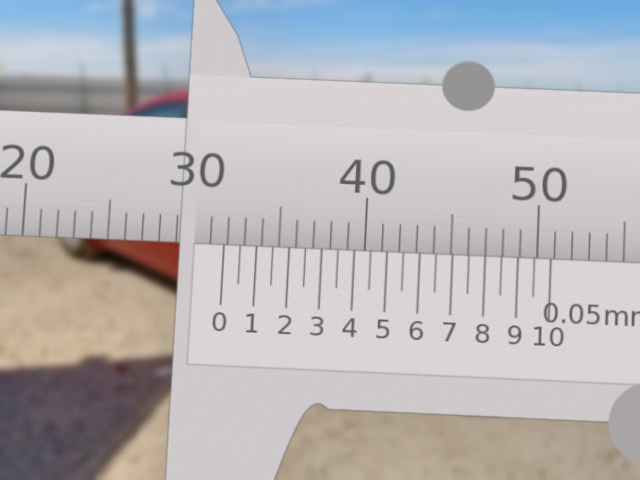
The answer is 31.8 mm
